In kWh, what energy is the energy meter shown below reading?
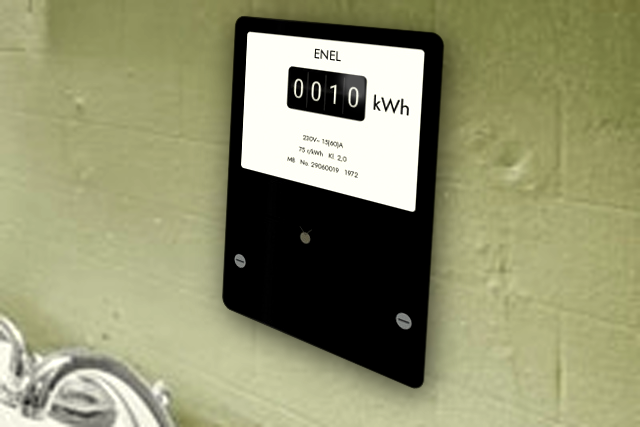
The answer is 10 kWh
